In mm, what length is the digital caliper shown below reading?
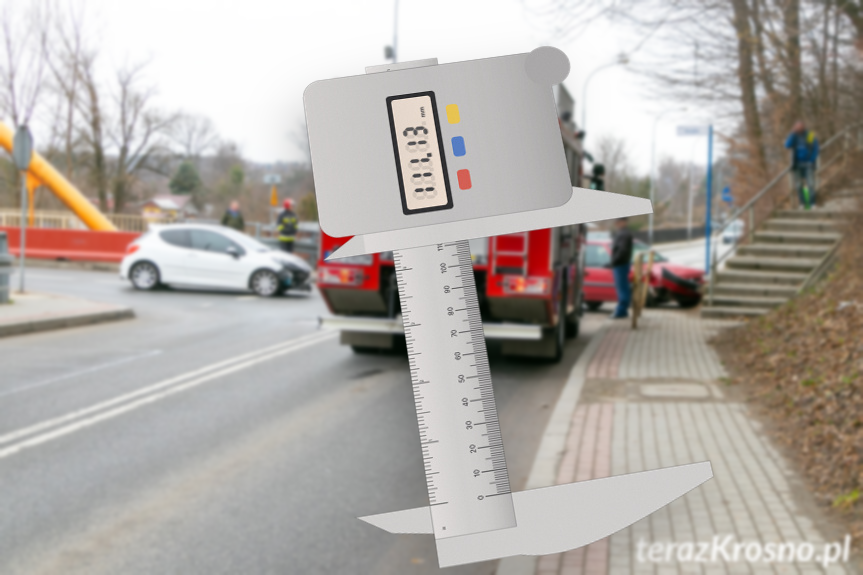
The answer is 111.13 mm
